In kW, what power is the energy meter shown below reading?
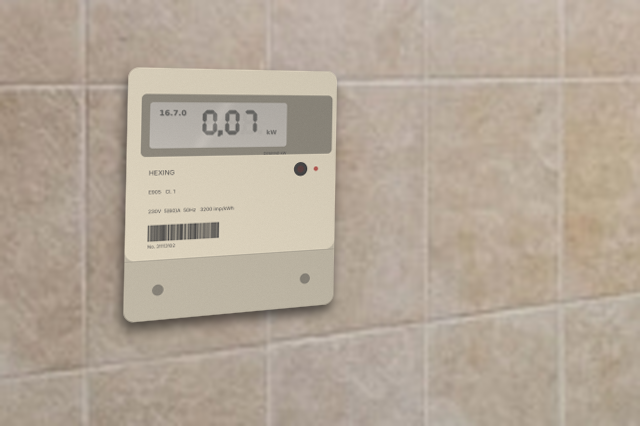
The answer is 0.07 kW
